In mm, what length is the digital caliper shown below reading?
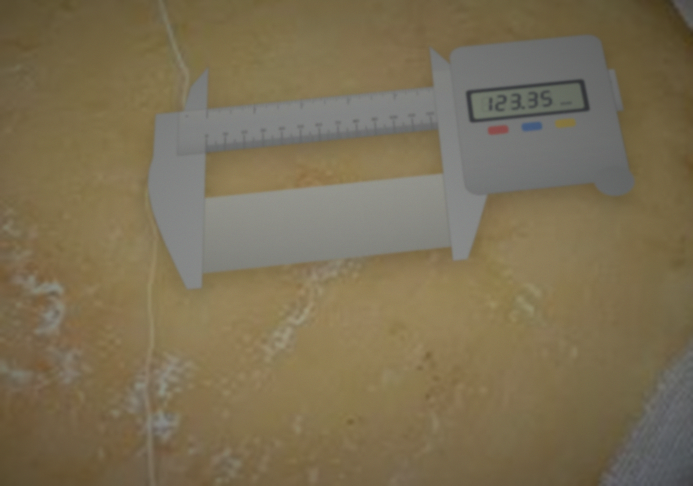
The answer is 123.35 mm
